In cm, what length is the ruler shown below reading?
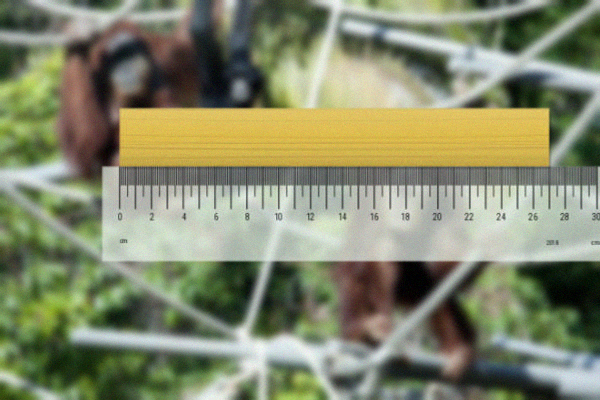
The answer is 27 cm
